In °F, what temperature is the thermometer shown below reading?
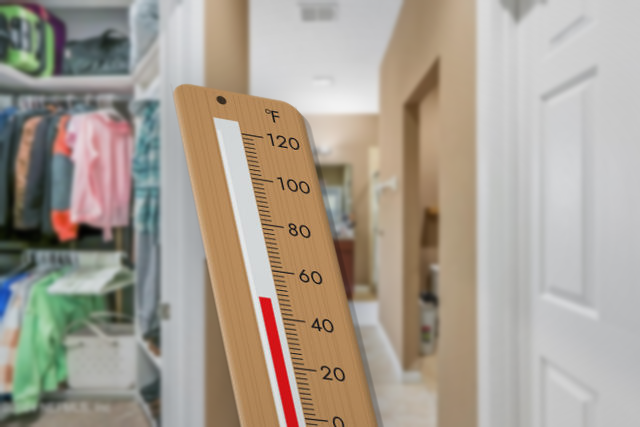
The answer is 48 °F
